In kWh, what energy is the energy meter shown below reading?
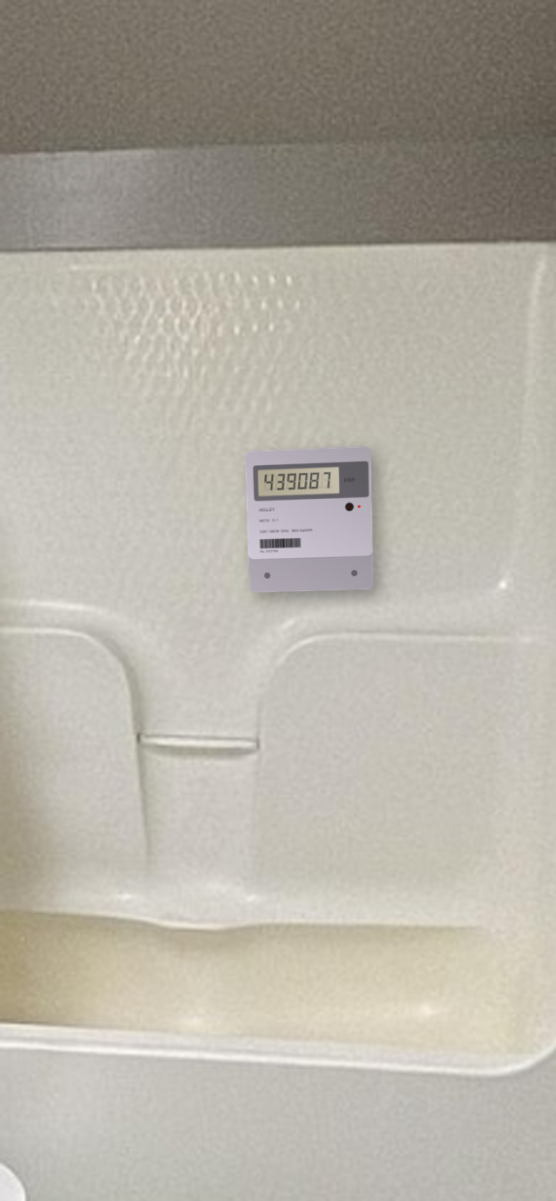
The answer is 439087 kWh
